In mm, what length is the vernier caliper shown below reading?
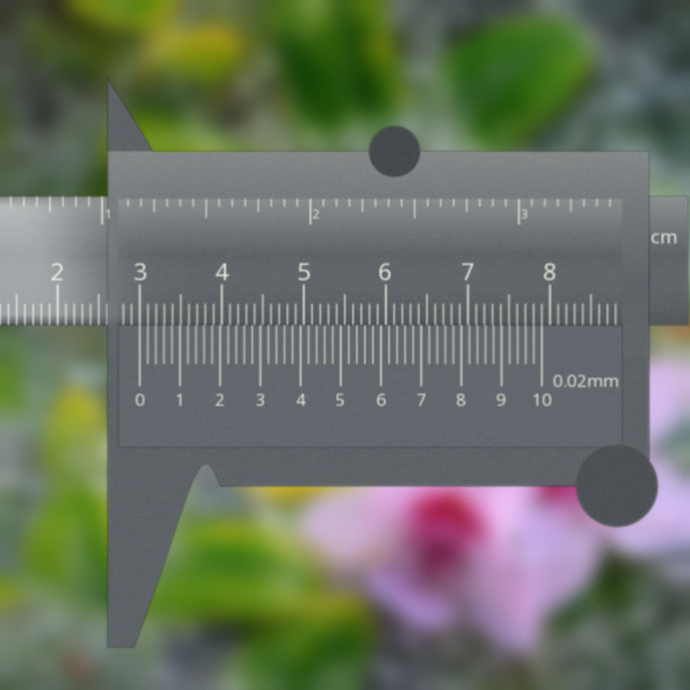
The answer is 30.0 mm
